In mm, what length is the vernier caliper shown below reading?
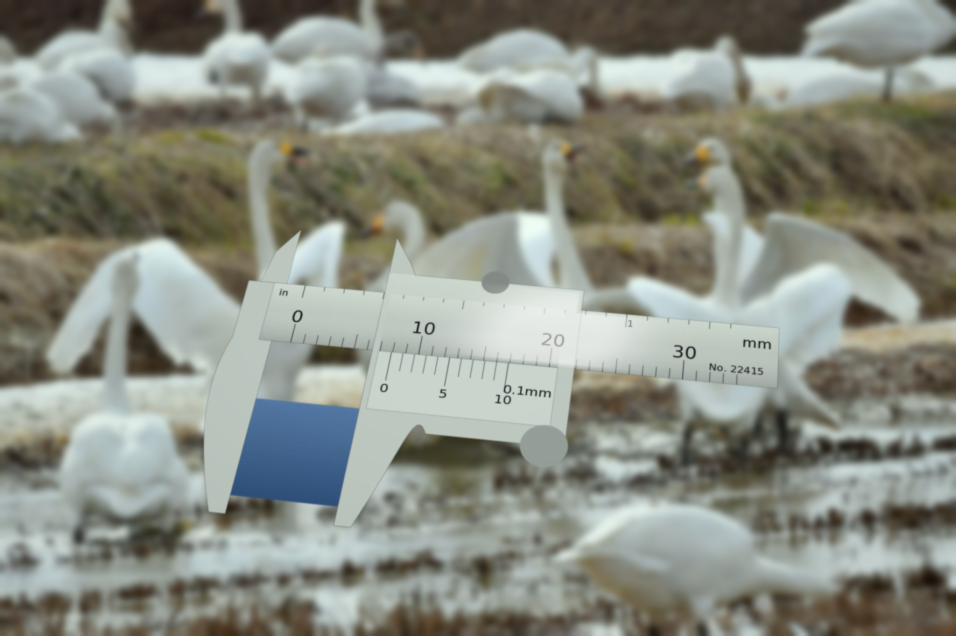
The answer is 7.9 mm
